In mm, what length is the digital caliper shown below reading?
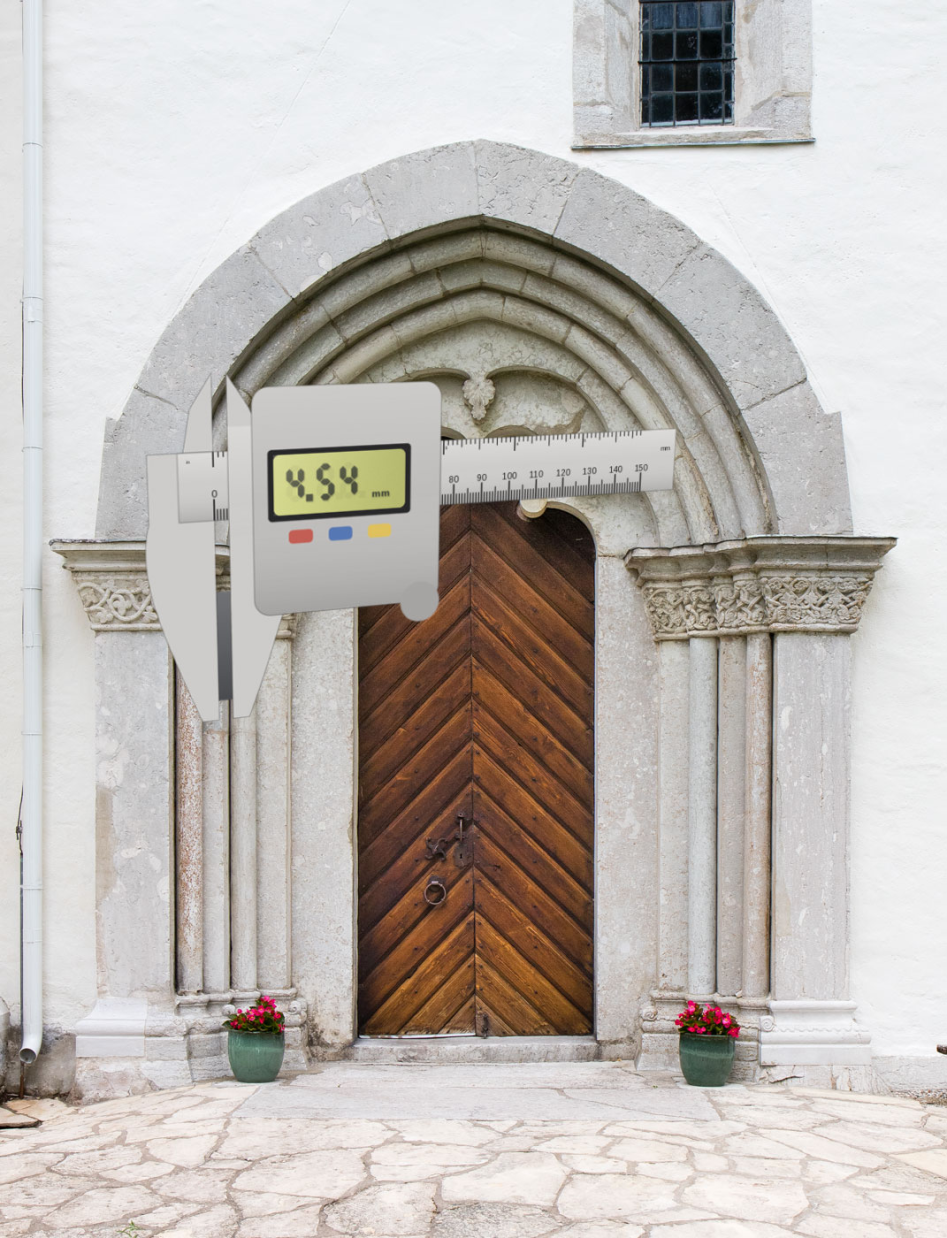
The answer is 4.54 mm
